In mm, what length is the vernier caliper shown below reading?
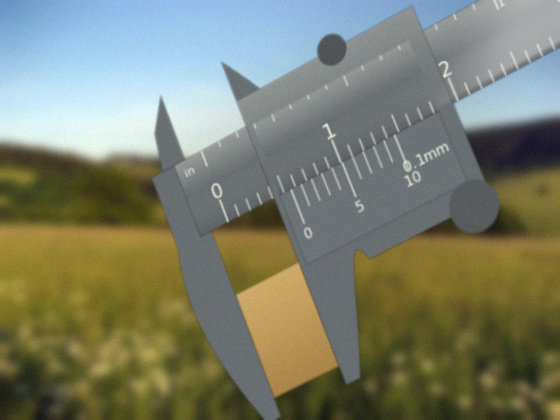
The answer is 5.6 mm
